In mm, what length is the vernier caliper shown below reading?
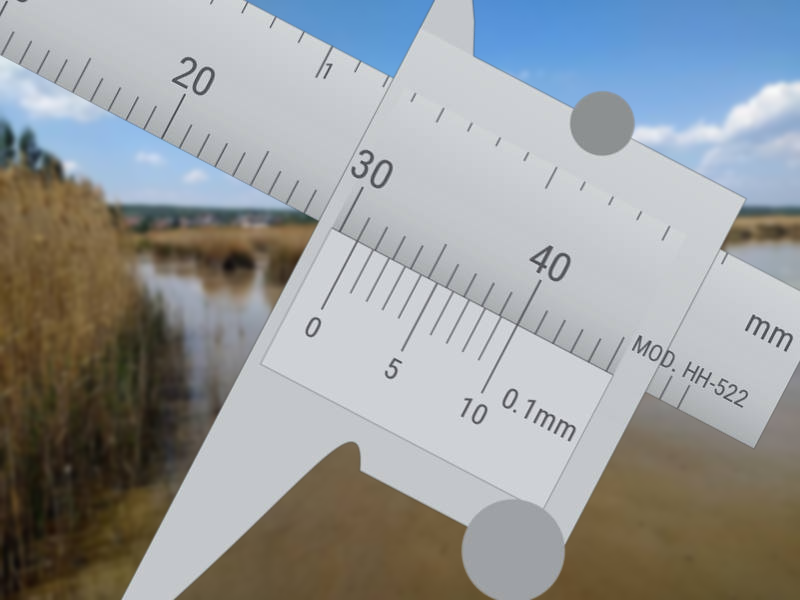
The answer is 31.0 mm
